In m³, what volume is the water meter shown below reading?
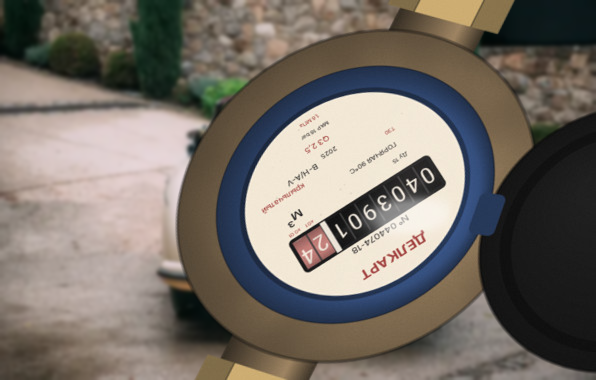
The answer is 403901.24 m³
